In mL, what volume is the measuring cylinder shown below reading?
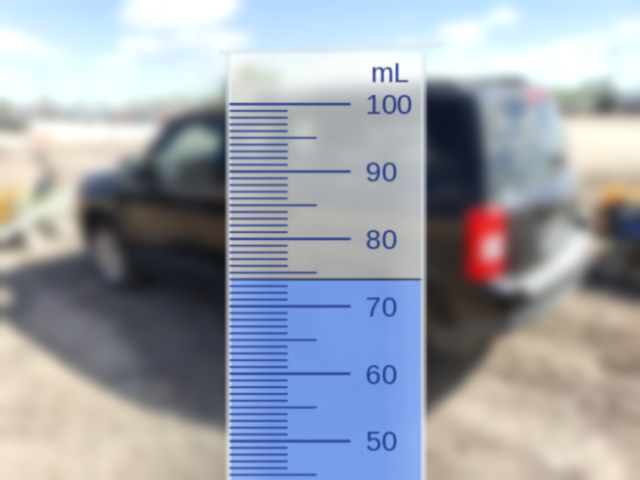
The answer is 74 mL
